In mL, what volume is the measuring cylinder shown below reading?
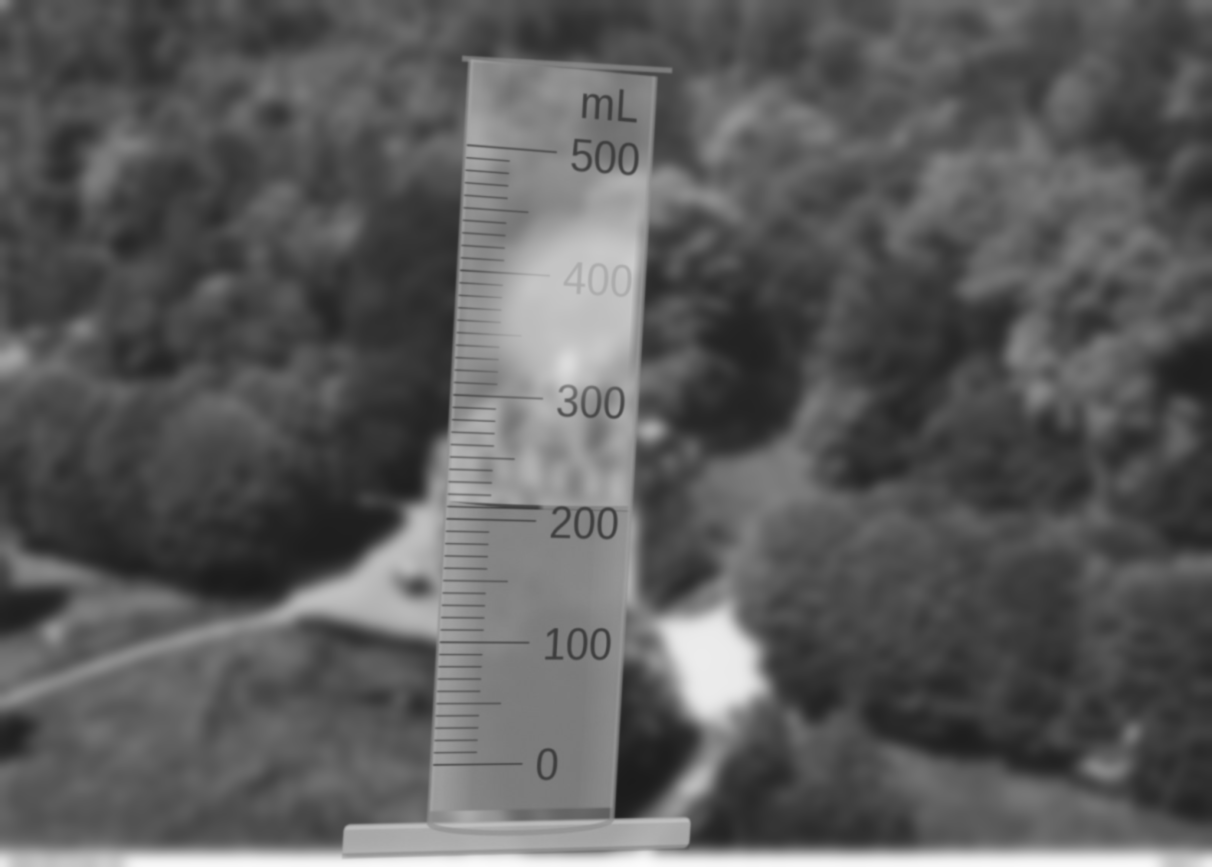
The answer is 210 mL
